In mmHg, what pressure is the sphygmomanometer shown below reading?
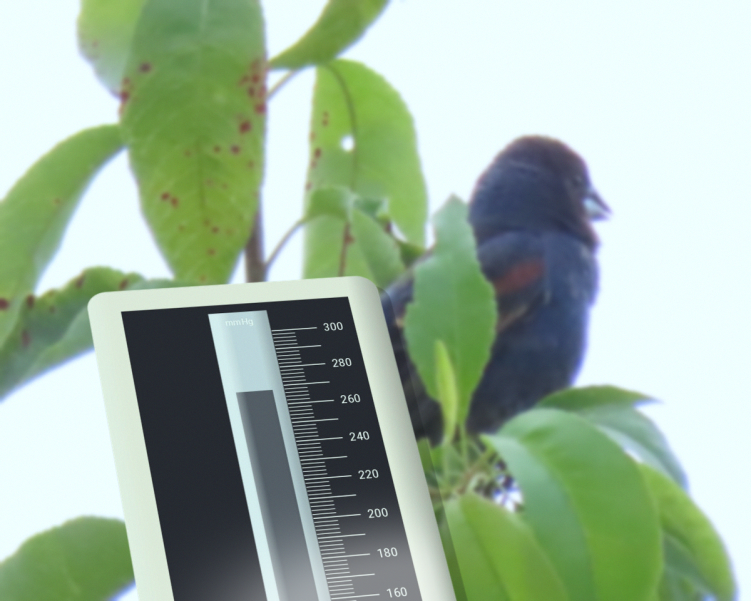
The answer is 268 mmHg
